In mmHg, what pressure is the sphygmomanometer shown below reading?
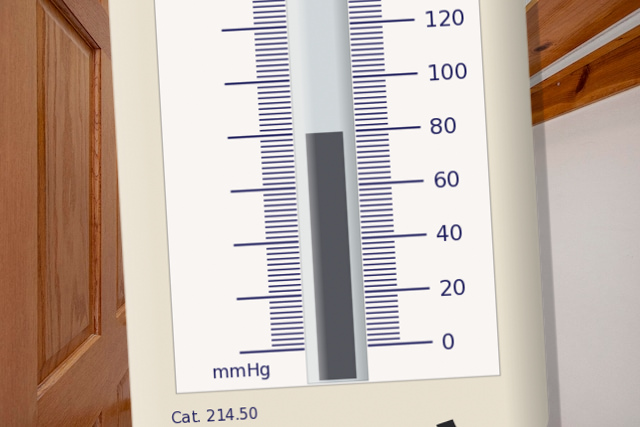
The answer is 80 mmHg
